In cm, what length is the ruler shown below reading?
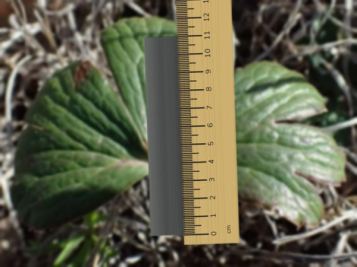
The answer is 11 cm
